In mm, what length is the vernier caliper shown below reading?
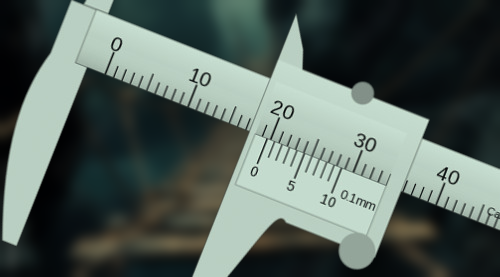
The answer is 19.6 mm
